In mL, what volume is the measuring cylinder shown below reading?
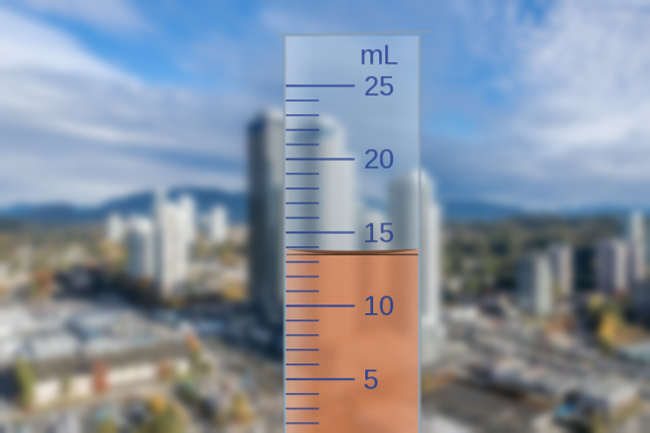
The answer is 13.5 mL
